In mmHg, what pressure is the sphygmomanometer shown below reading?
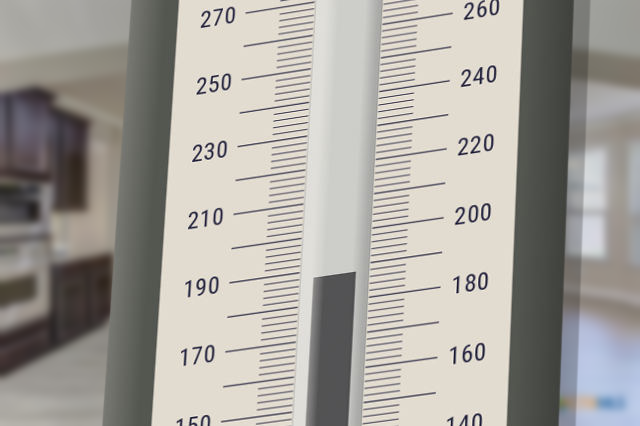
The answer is 188 mmHg
